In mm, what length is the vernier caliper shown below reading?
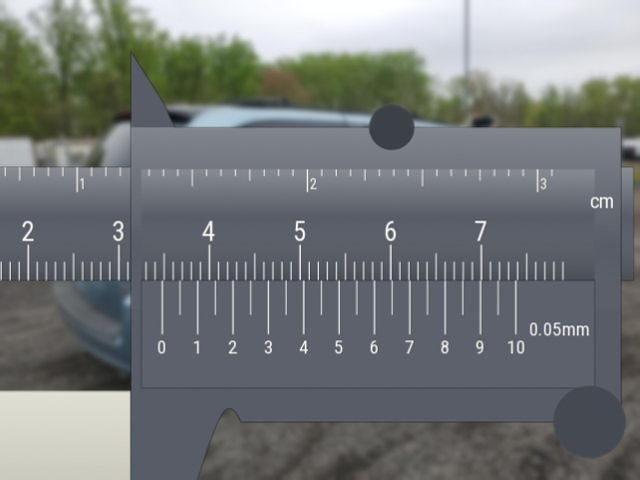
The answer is 34.8 mm
